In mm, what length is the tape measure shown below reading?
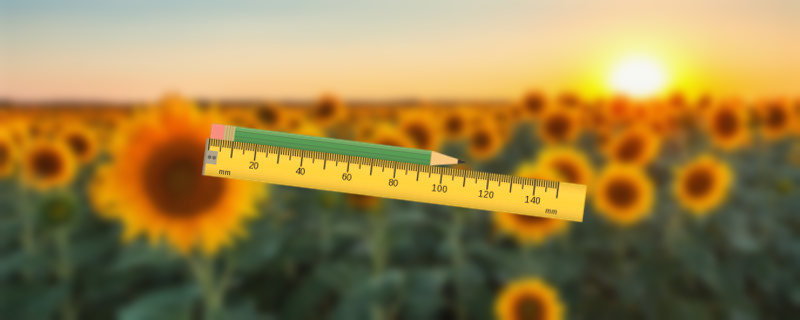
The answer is 110 mm
